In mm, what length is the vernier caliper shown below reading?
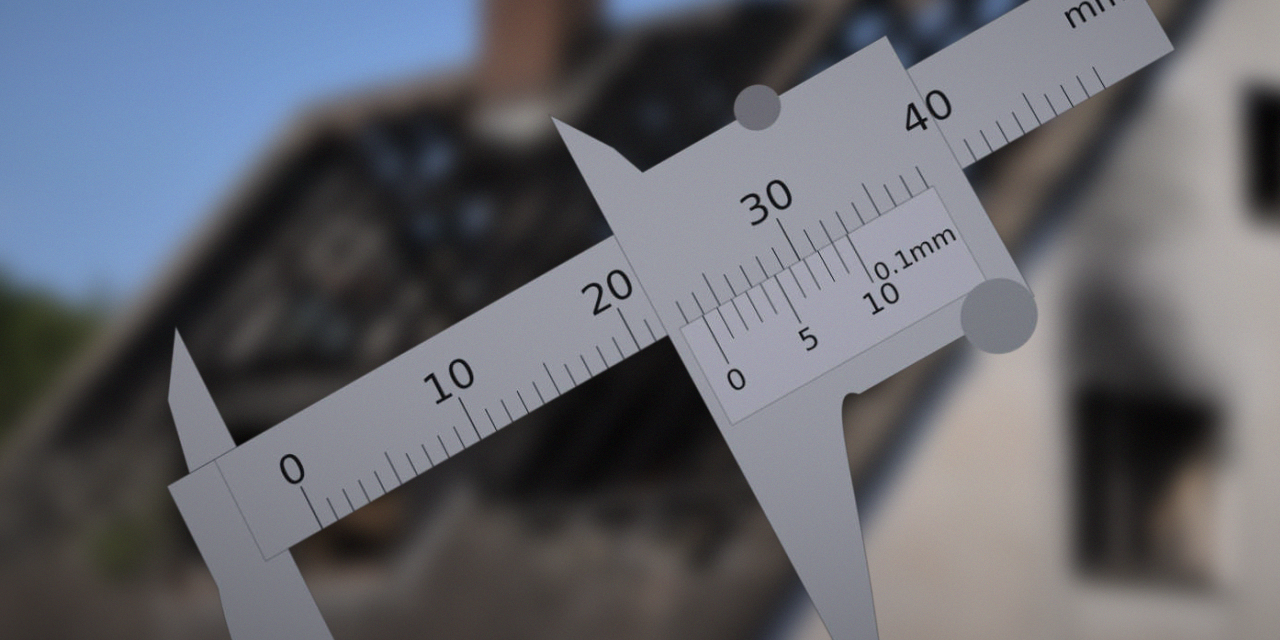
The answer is 23.9 mm
